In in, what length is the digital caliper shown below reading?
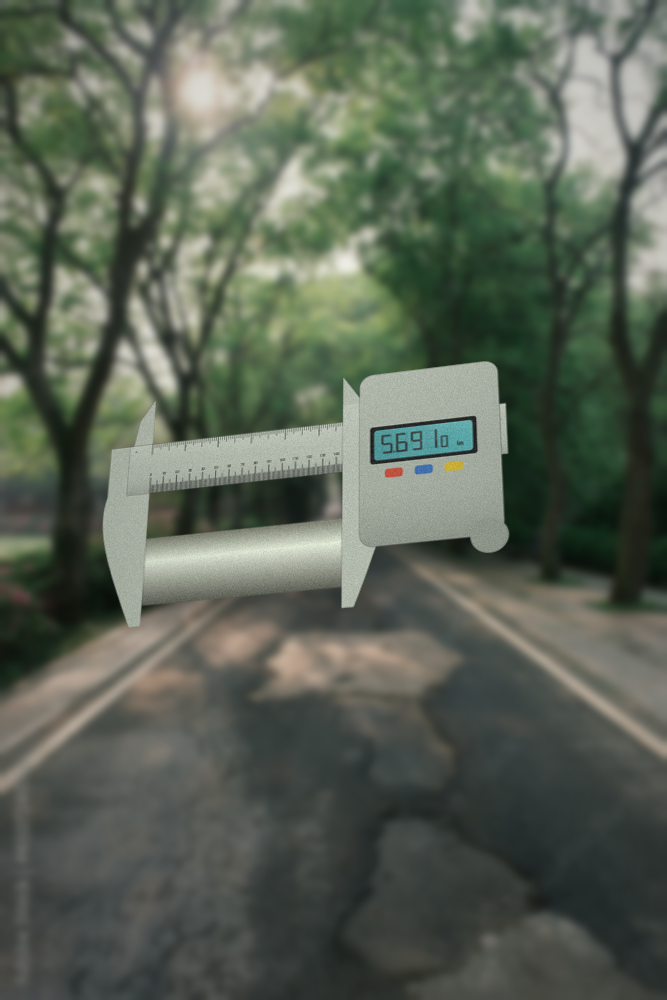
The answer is 5.6910 in
